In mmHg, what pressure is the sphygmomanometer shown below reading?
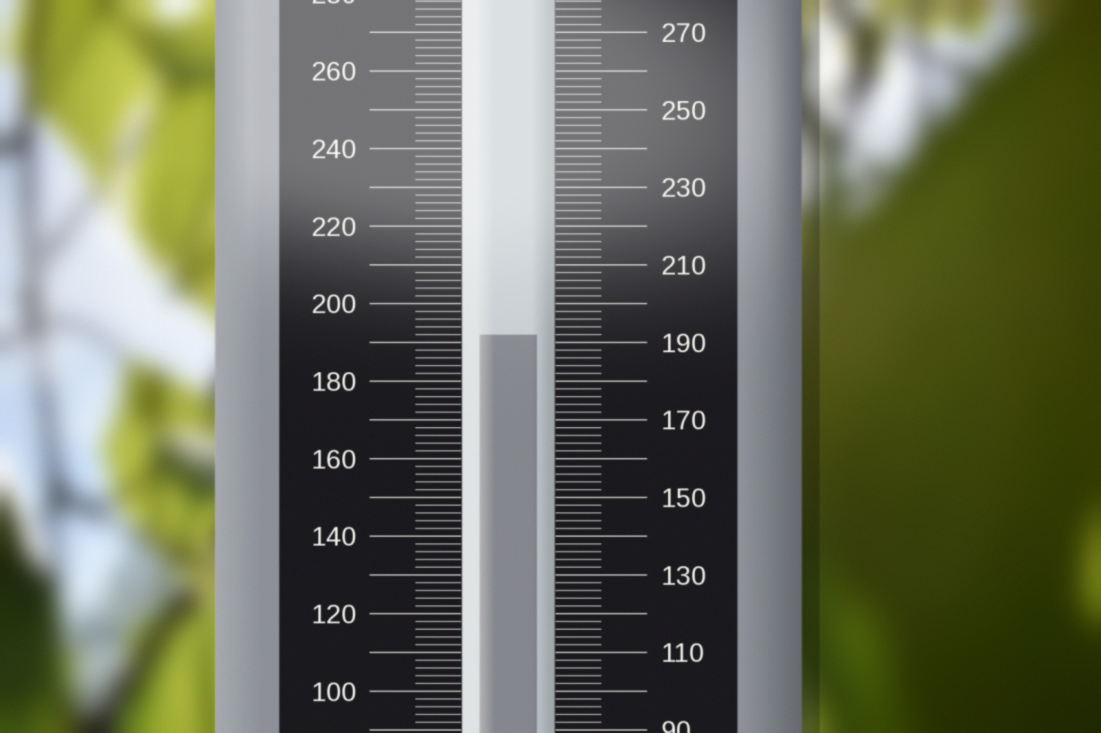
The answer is 192 mmHg
